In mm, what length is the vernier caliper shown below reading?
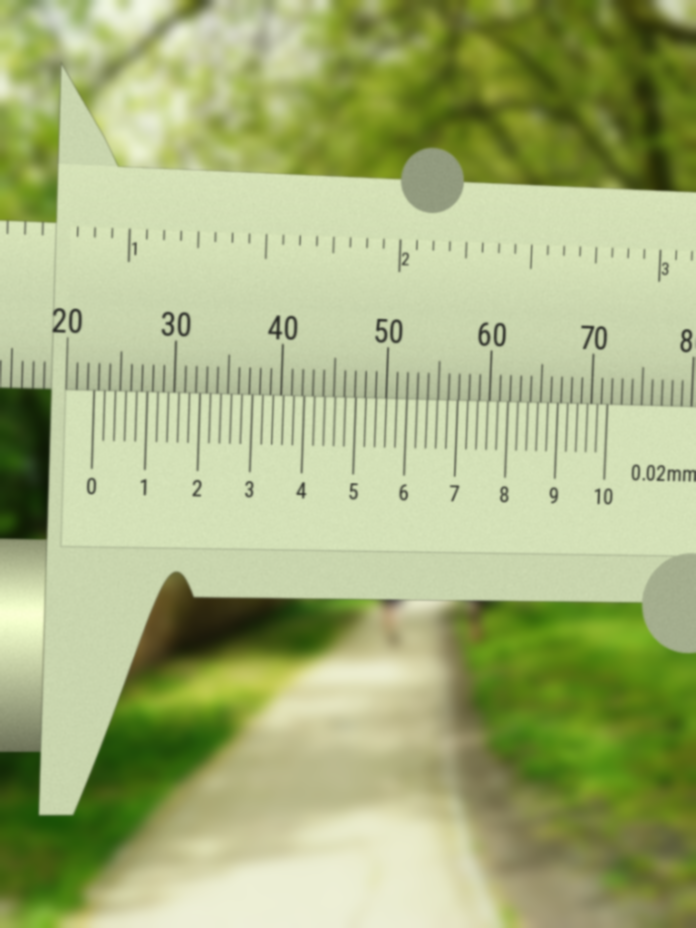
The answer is 22.6 mm
